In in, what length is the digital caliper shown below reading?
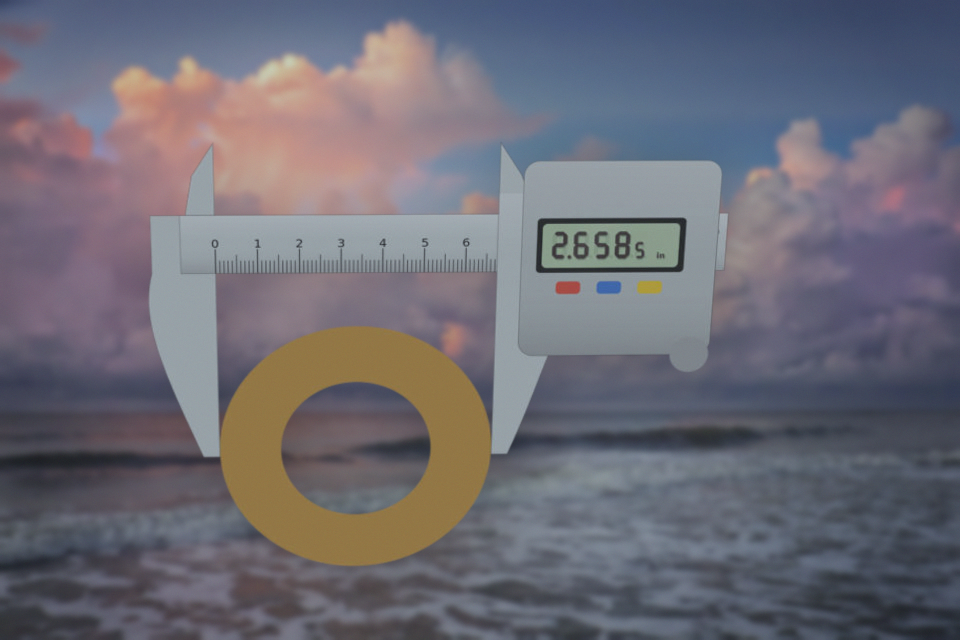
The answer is 2.6585 in
